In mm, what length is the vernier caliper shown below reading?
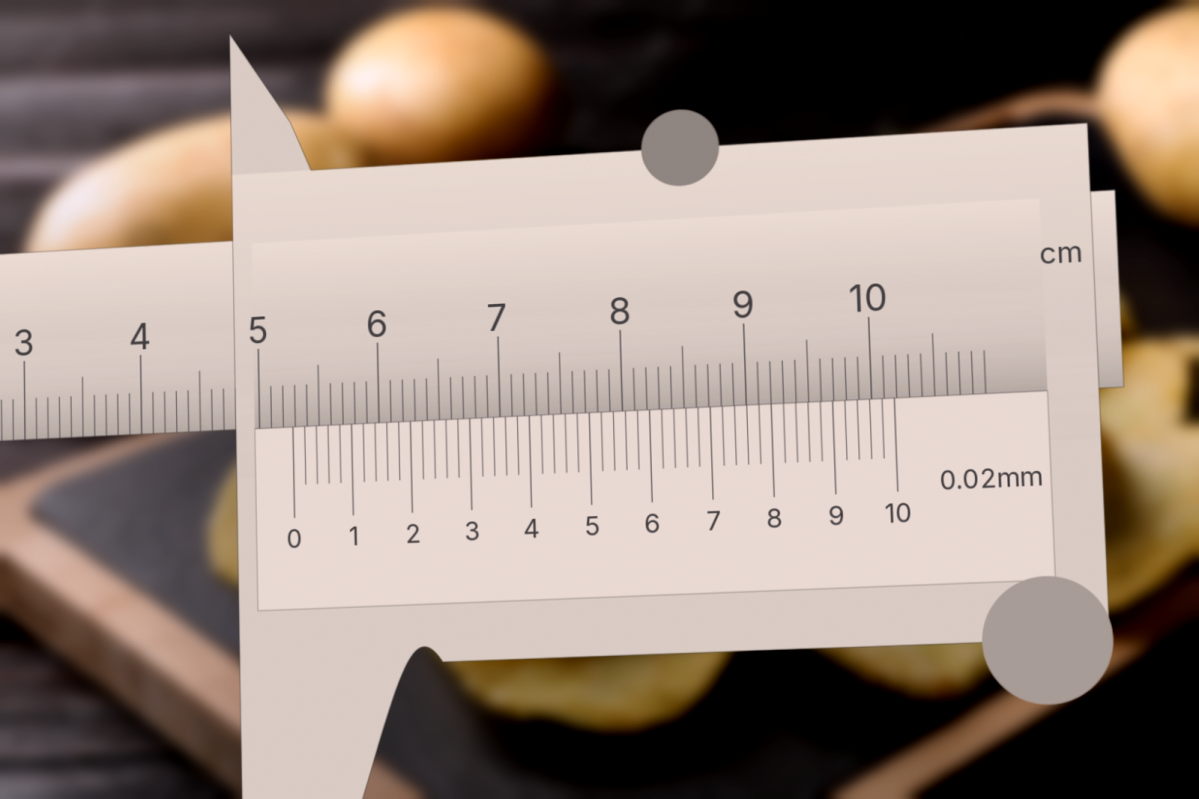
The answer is 52.8 mm
